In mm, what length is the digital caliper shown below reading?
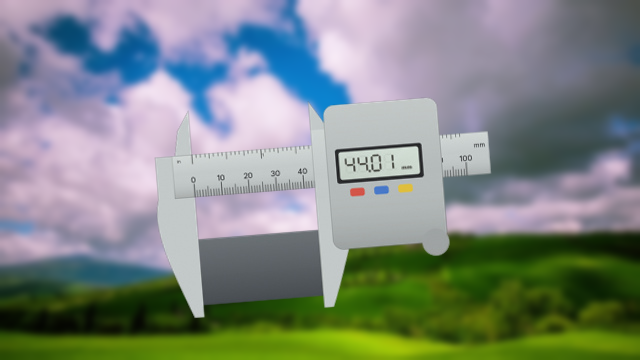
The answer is 44.01 mm
